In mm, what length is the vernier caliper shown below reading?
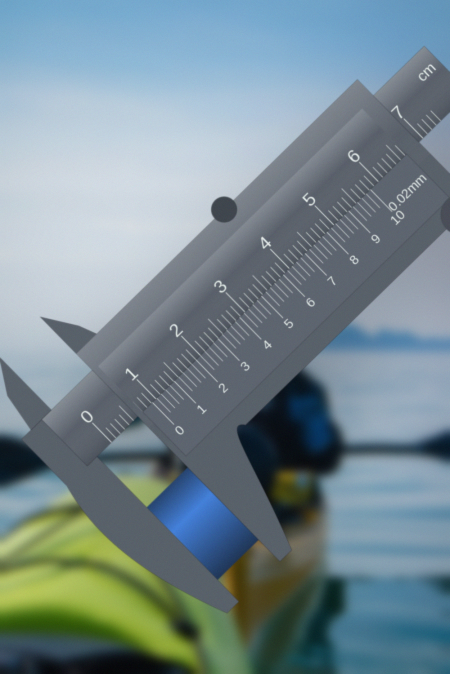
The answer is 9.2 mm
